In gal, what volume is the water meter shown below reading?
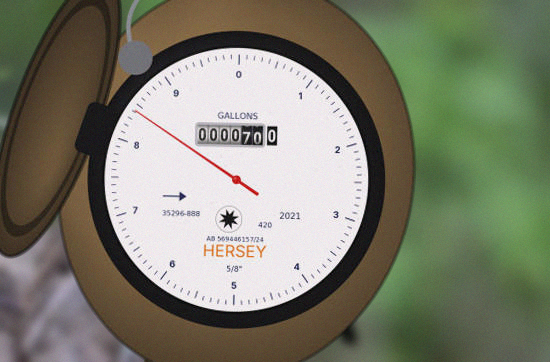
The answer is 698.4 gal
